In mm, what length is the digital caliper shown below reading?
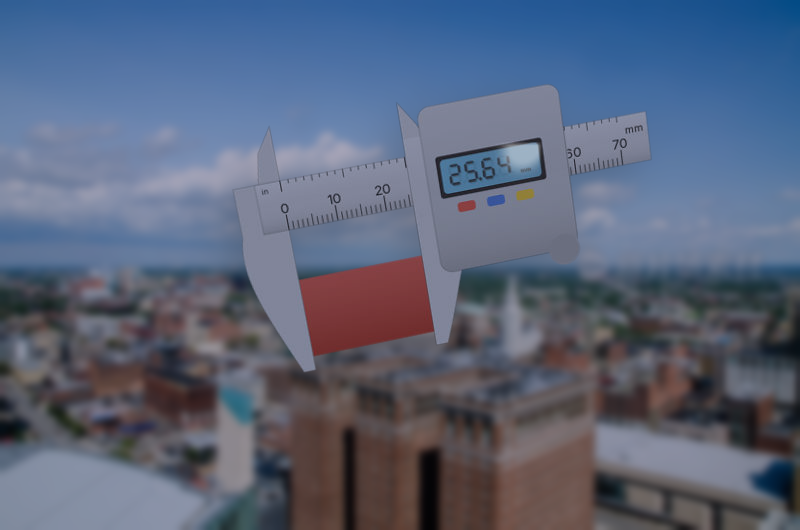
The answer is 25.64 mm
